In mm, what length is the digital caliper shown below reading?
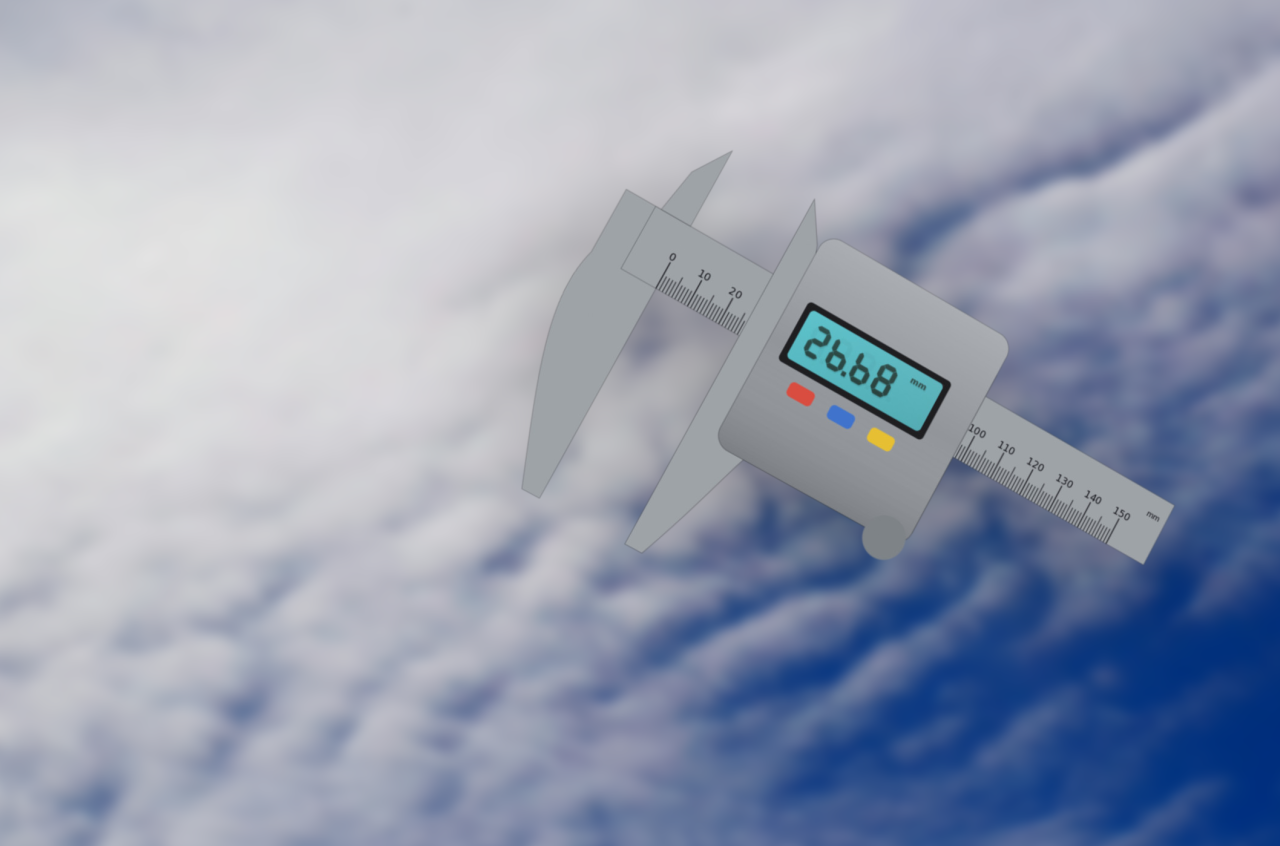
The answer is 26.68 mm
